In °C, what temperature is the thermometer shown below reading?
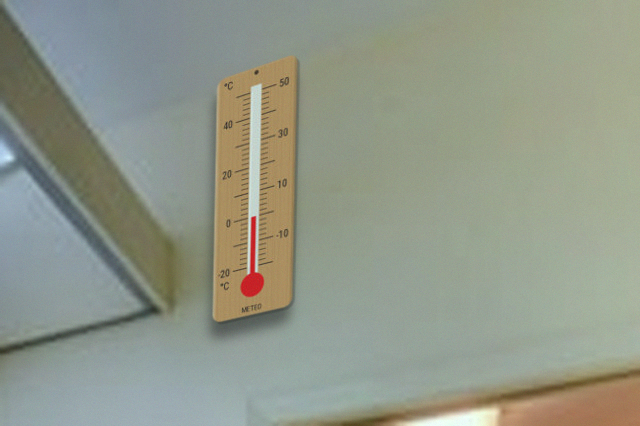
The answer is 0 °C
